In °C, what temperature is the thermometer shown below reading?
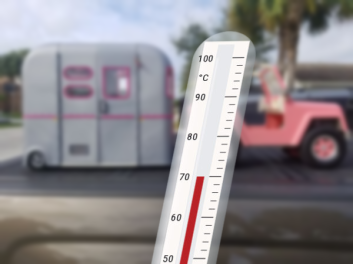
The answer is 70 °C
